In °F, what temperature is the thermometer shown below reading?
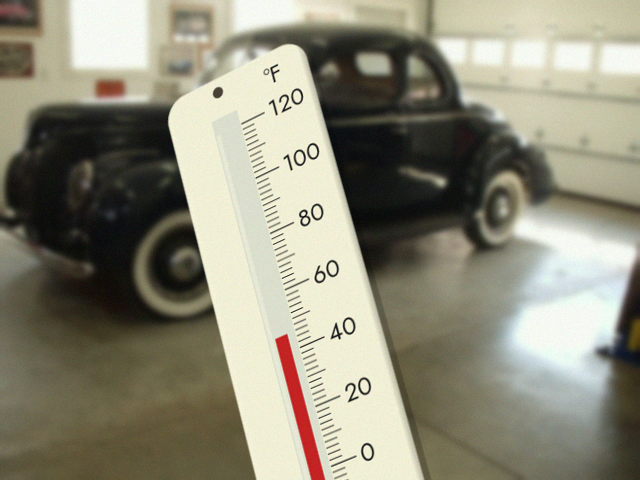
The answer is 46 °F
